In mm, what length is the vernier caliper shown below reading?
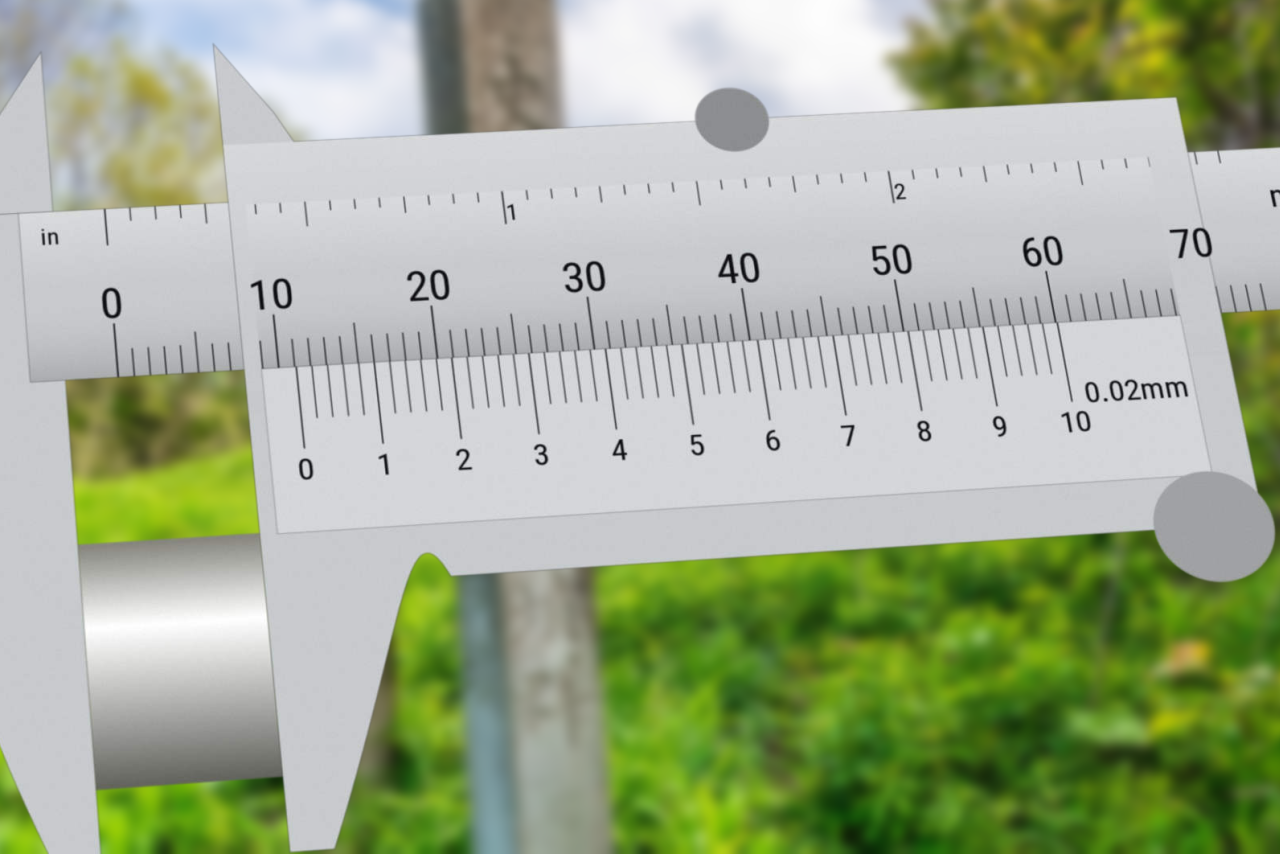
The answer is 11.1 mm
